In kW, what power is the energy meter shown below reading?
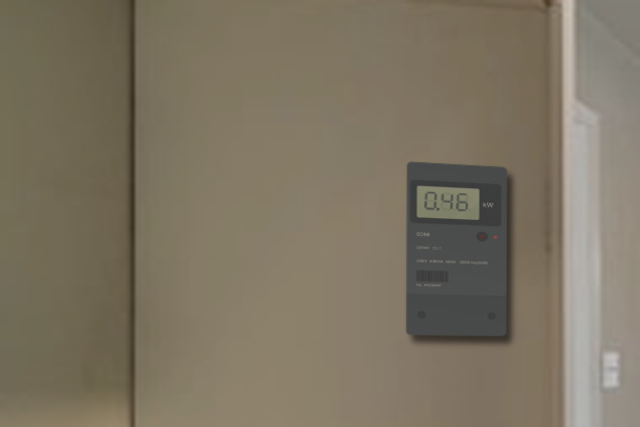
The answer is 0.46 kW
